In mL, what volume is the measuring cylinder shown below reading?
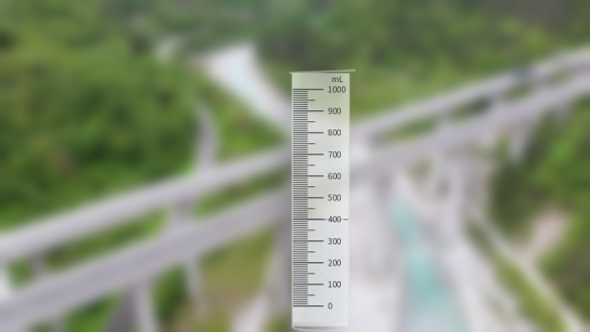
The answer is 400 mL
